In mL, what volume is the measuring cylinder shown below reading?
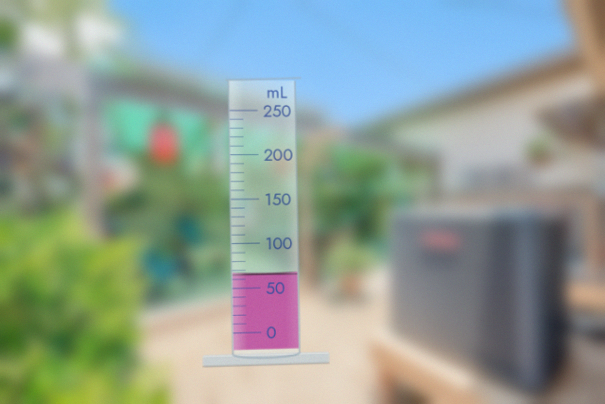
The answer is 65 mL
